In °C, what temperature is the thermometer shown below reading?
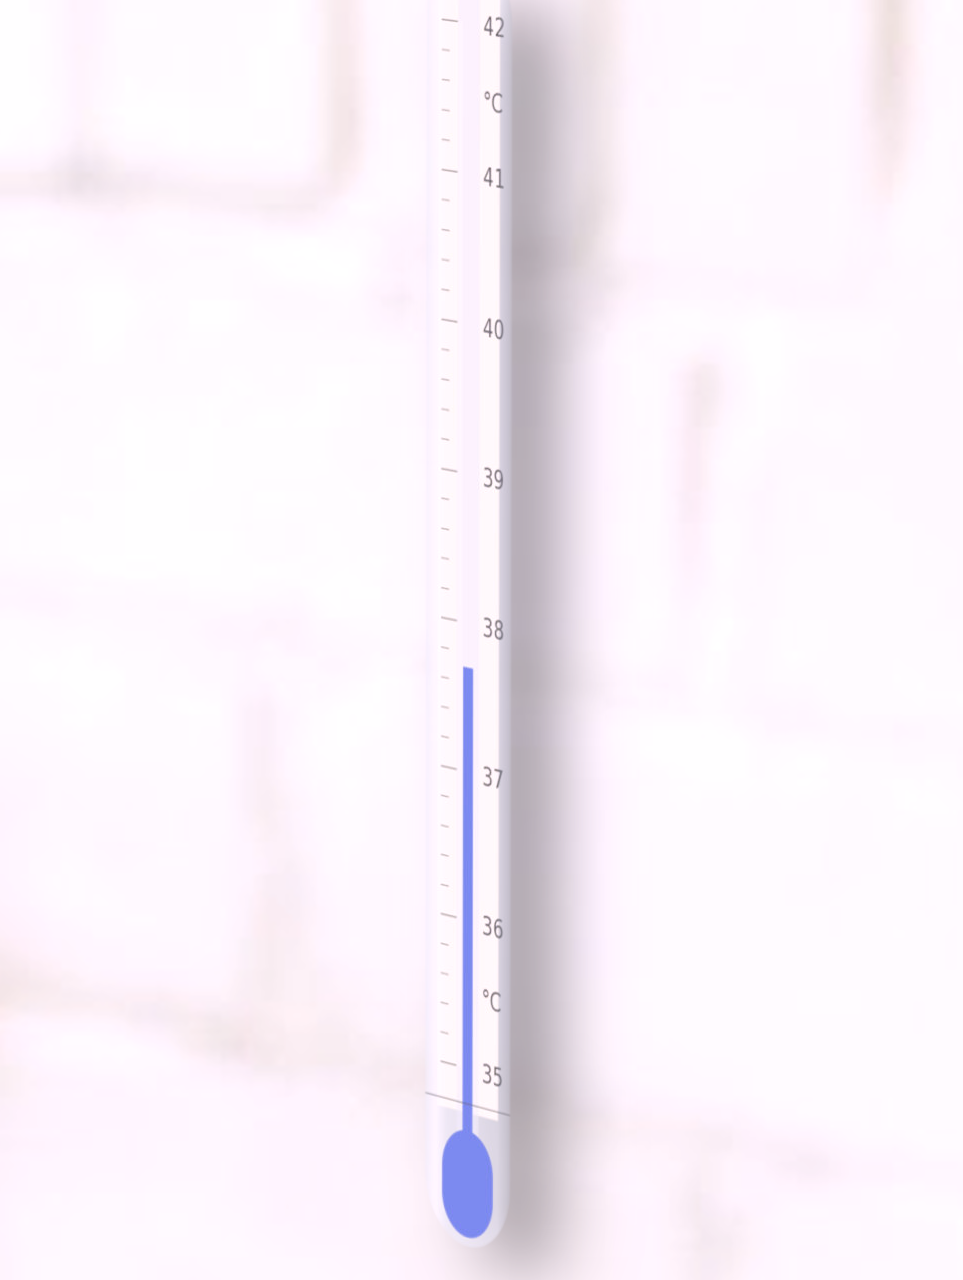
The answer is 37.7 °C
